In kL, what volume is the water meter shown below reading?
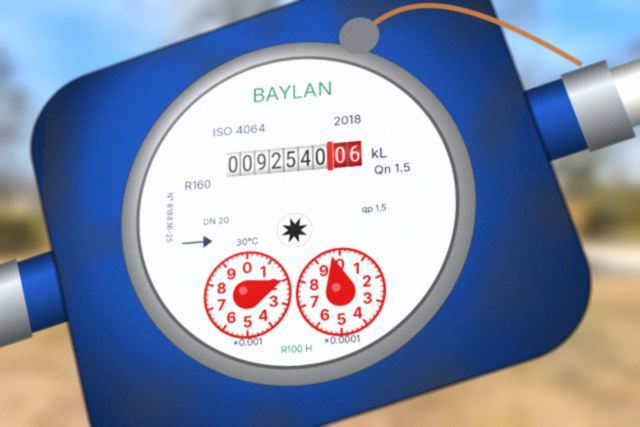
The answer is 92540.0619 kL
